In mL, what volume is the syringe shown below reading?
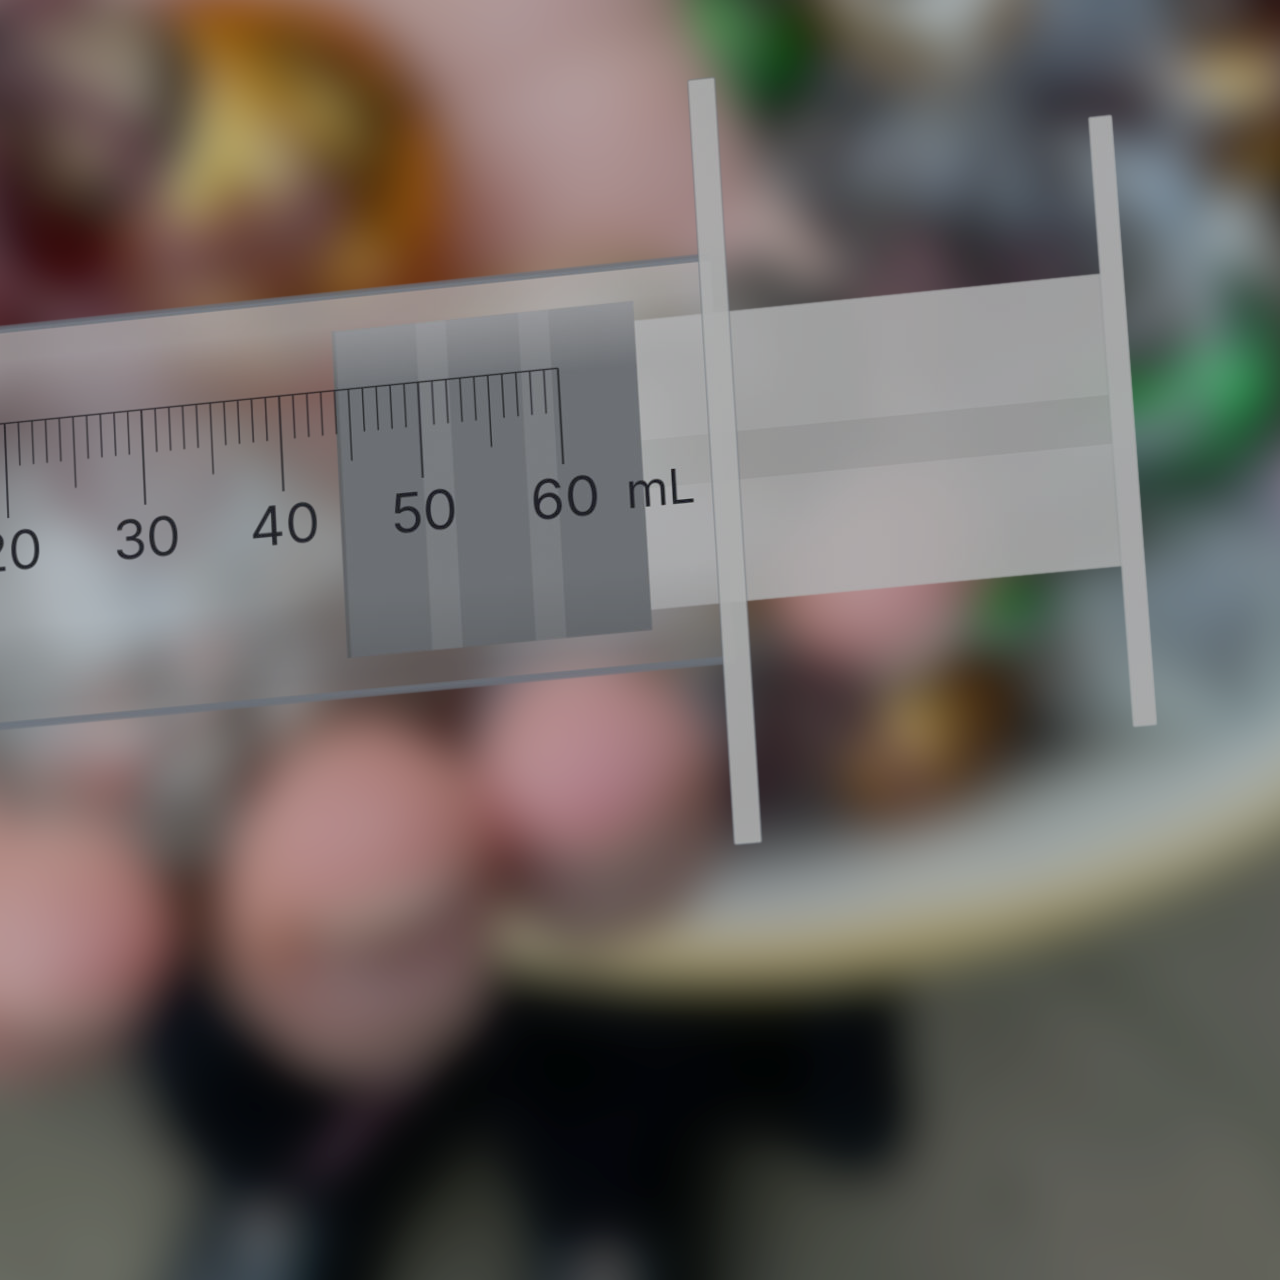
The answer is 44 mL
